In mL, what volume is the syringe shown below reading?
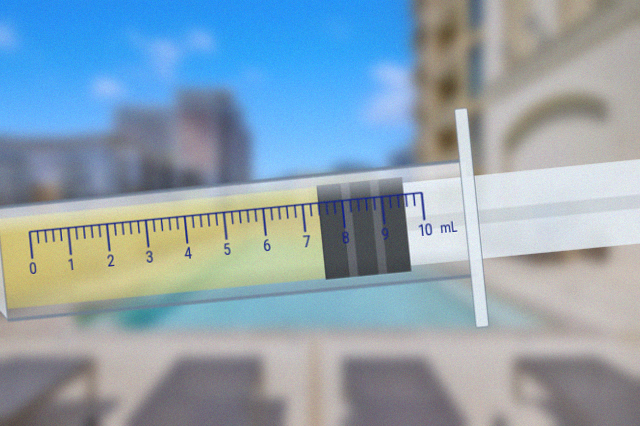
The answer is 7.4 mL
